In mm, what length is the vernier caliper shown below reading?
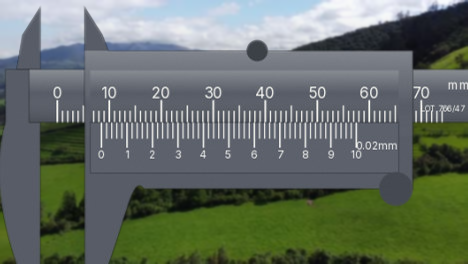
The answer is 8.5 mm
